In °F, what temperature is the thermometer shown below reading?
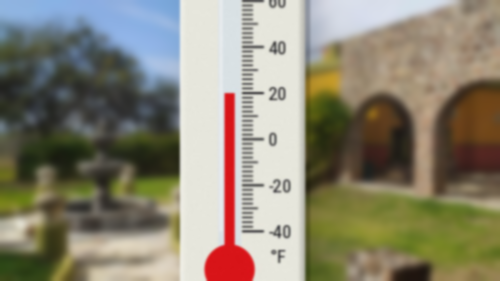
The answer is 20 °F
